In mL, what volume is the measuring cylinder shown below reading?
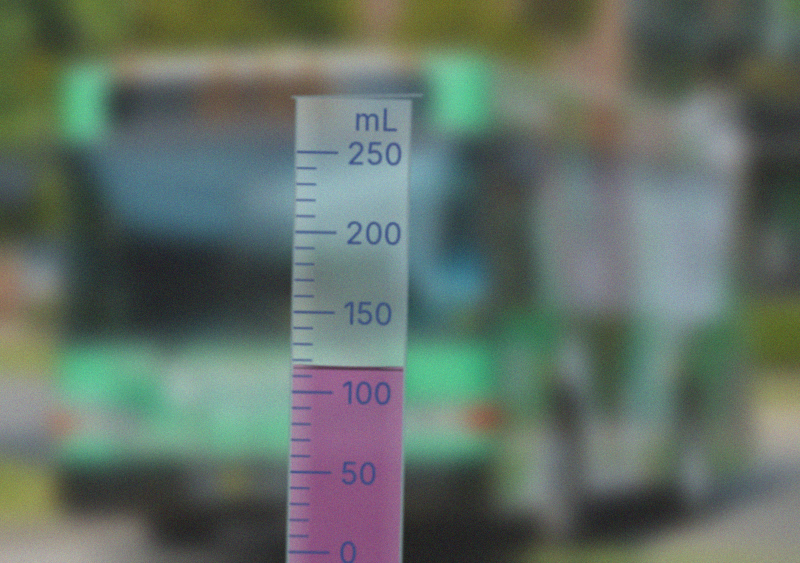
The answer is 115 mL
